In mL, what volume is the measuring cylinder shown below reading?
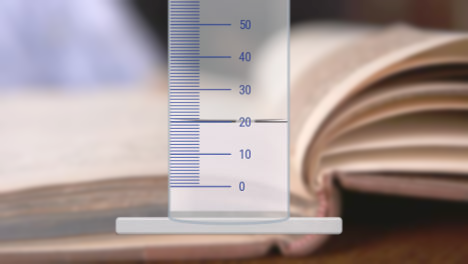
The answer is 20 mL
